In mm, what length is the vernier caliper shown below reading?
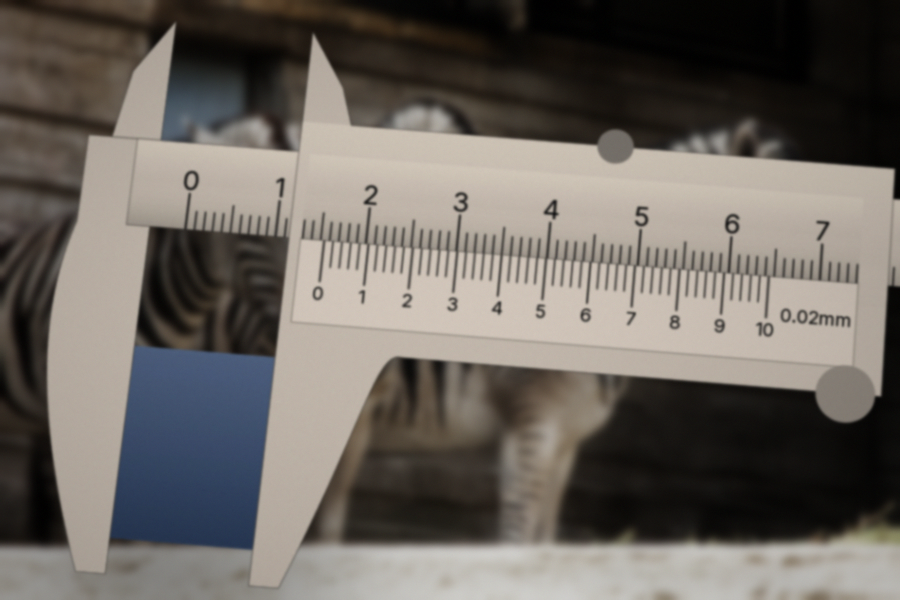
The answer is 15.4 mm
